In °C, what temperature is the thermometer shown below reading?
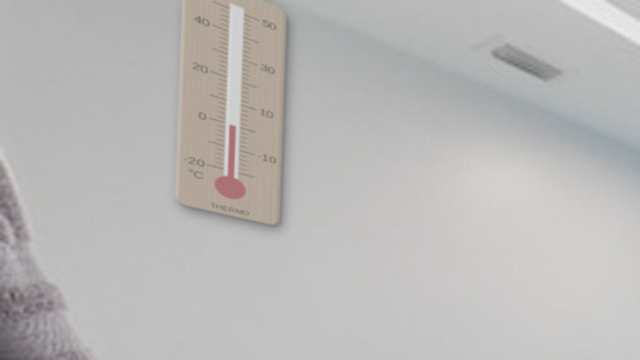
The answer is 0 °C
